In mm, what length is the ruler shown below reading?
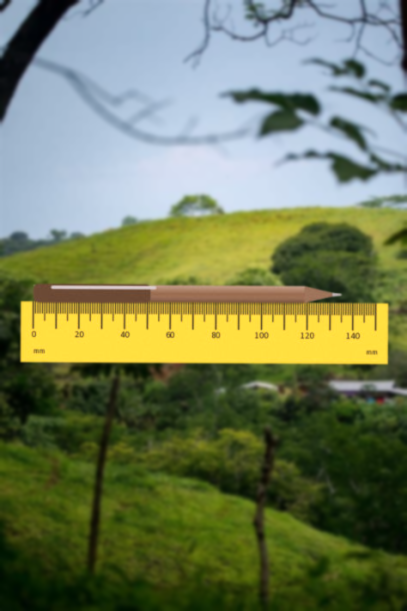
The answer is 135 mm
